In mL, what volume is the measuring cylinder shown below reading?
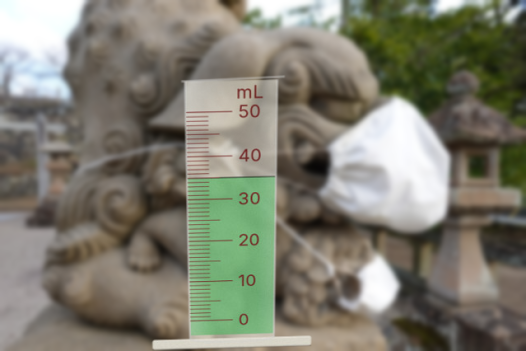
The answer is 35 mL
